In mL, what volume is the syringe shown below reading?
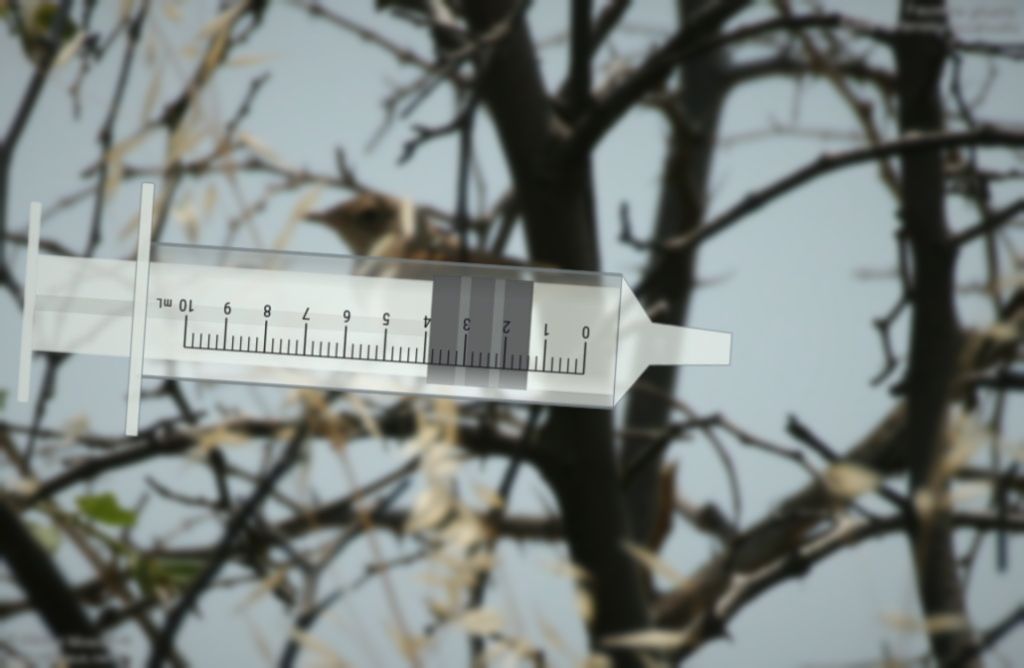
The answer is 1.4 mL
